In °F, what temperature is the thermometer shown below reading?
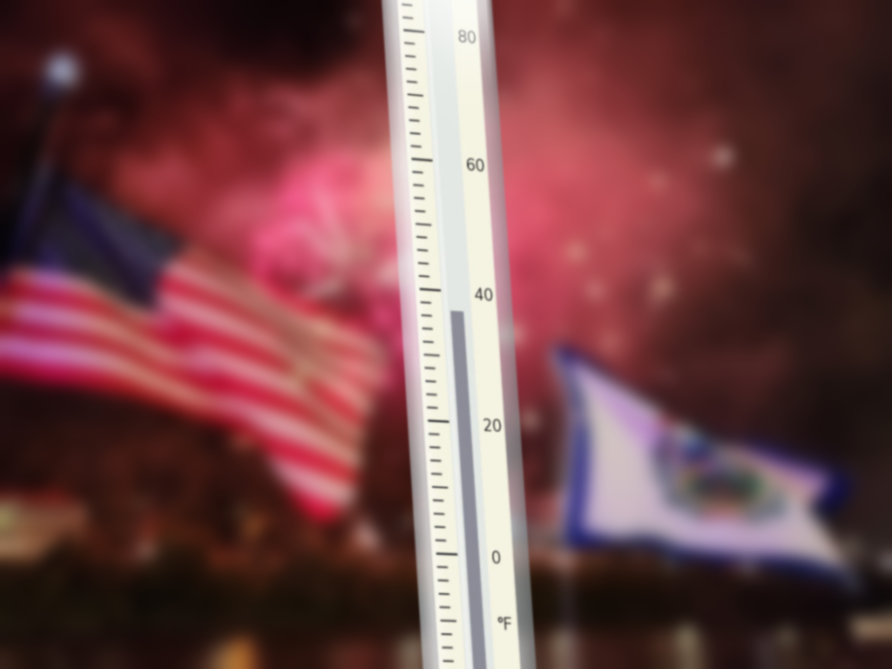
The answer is 37 °F
